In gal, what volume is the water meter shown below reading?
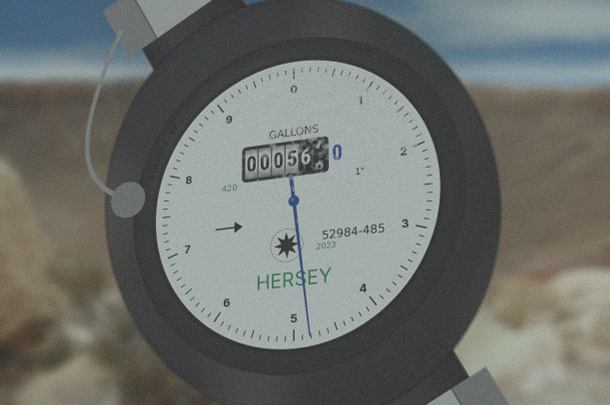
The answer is 5674.8 gal
